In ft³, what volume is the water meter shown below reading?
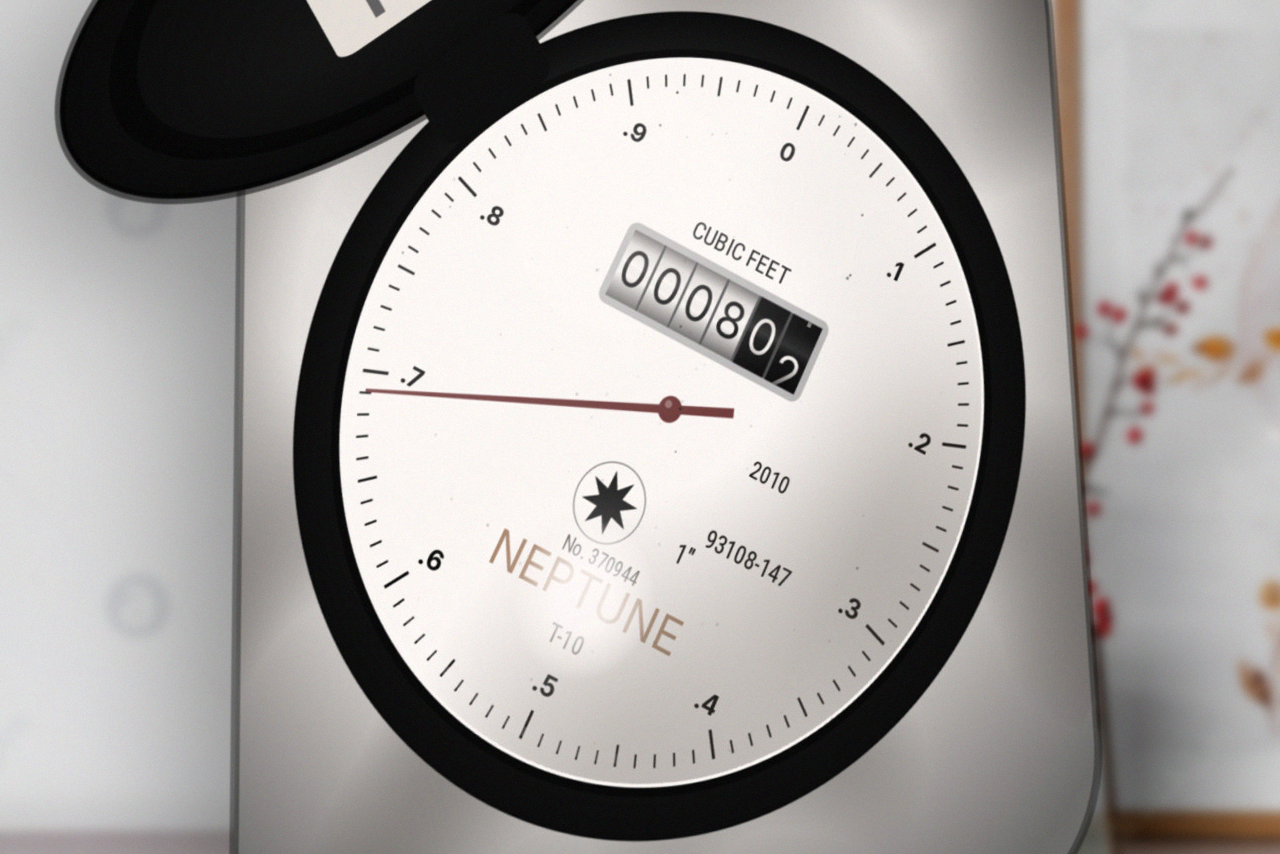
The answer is 801.69 ft³
